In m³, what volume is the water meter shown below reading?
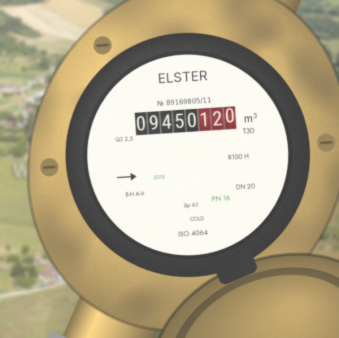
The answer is 9450.120 m³
